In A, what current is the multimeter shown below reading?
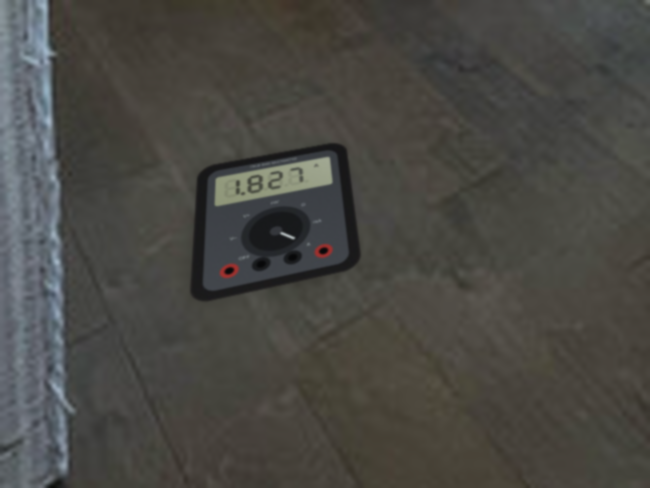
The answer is 1.827 A
